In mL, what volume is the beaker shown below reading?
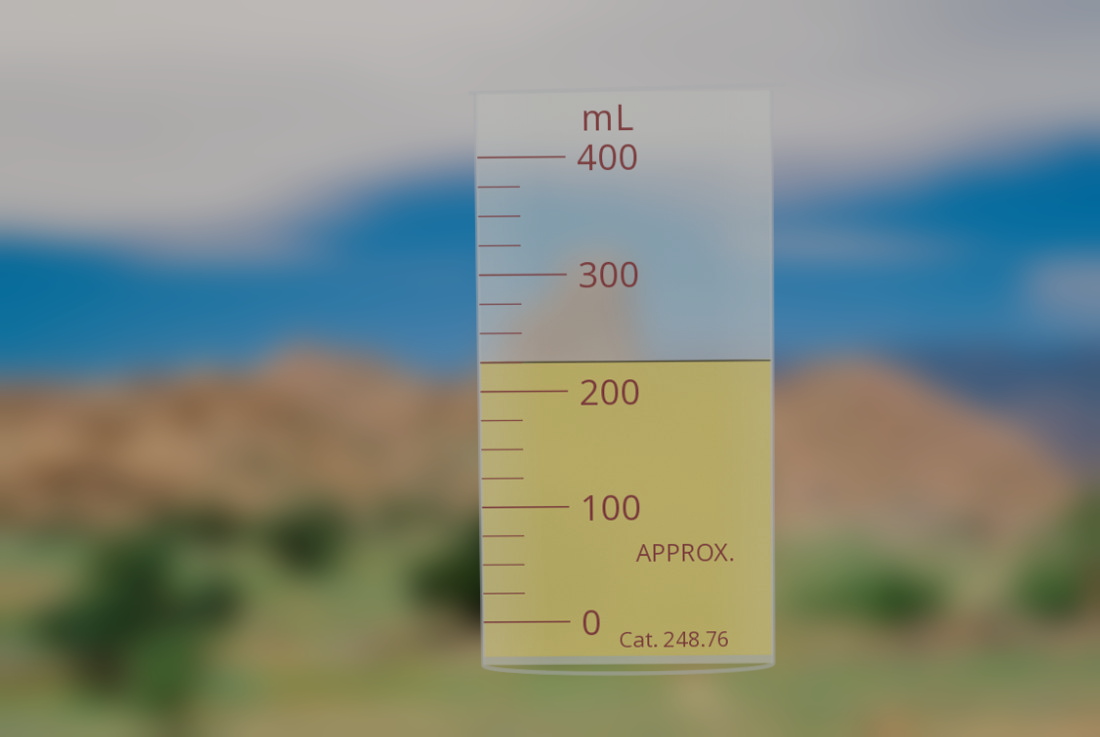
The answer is 225 mL
